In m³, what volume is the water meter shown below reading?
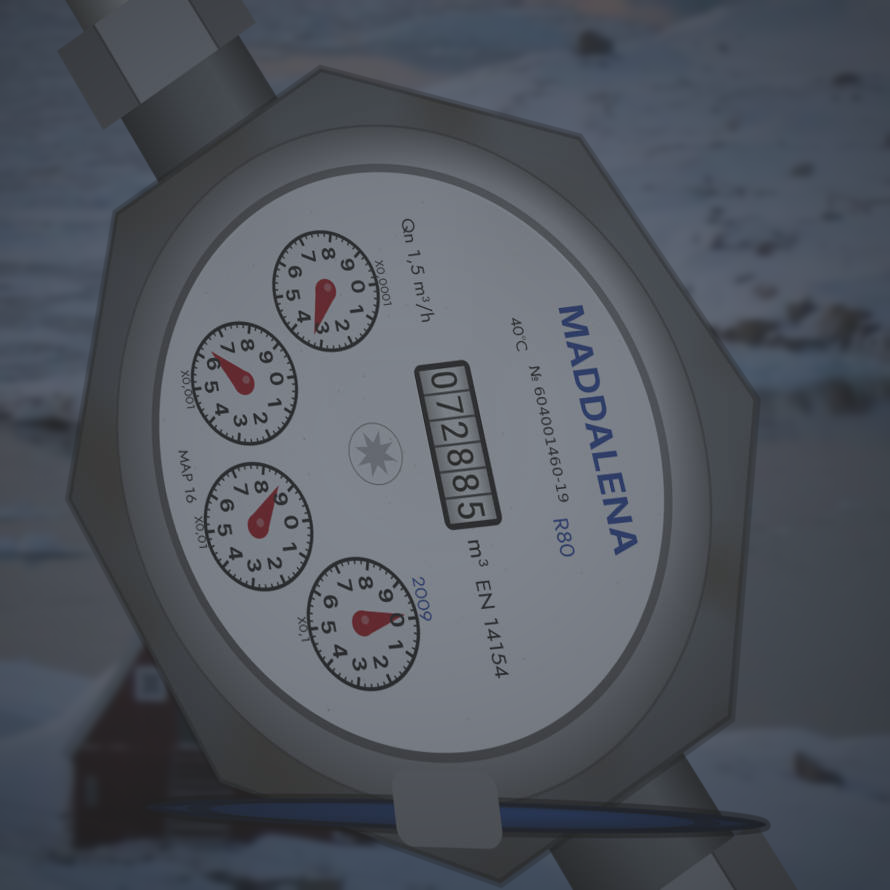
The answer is 72884.9863 m³
